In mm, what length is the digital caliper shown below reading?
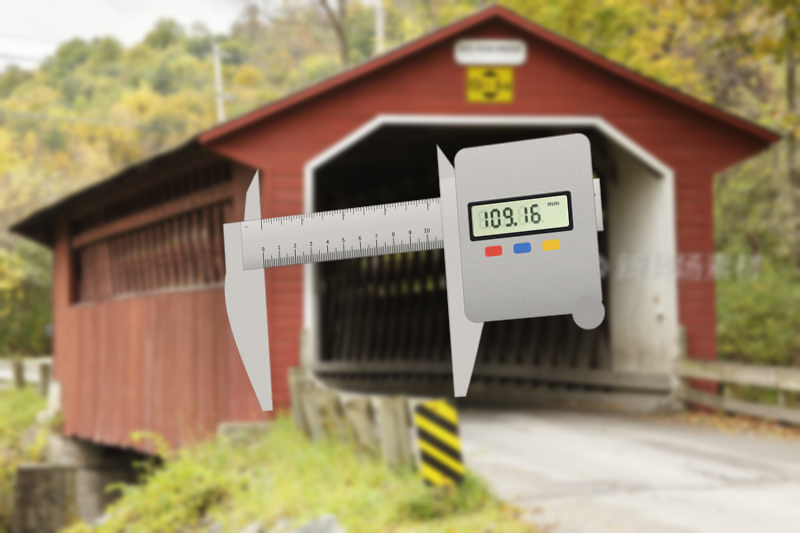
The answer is 109.16 mm
